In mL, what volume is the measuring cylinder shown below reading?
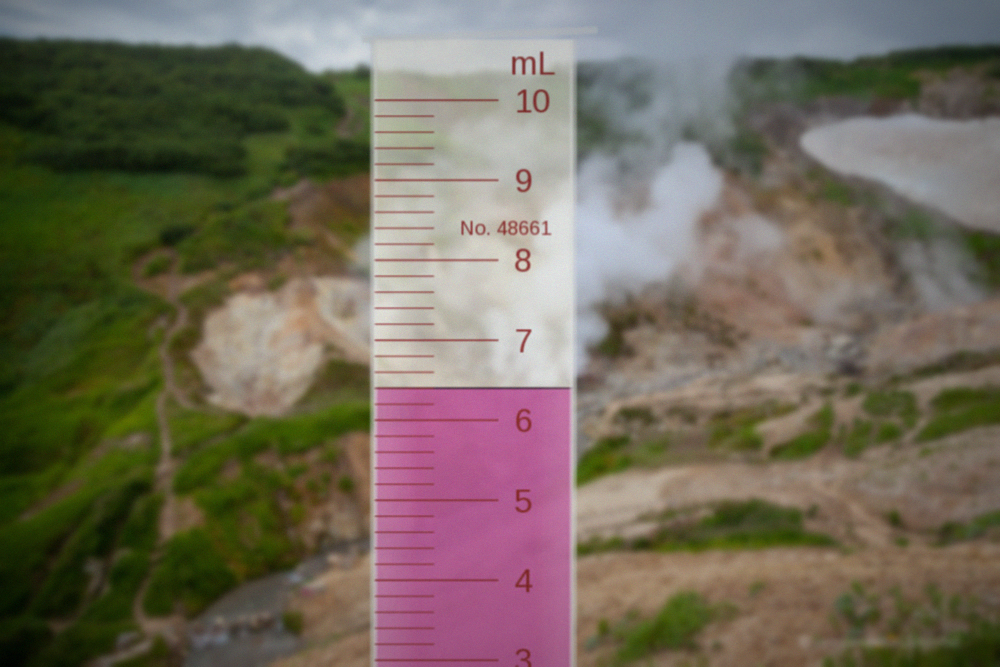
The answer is 6.4 mL
